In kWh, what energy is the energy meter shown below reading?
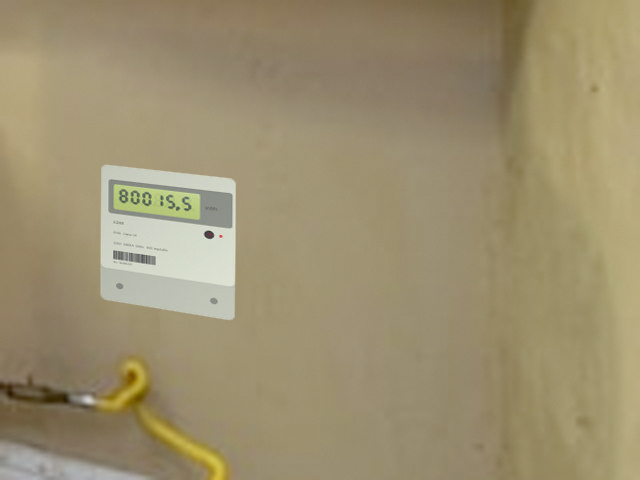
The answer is 80015.5 kWh
